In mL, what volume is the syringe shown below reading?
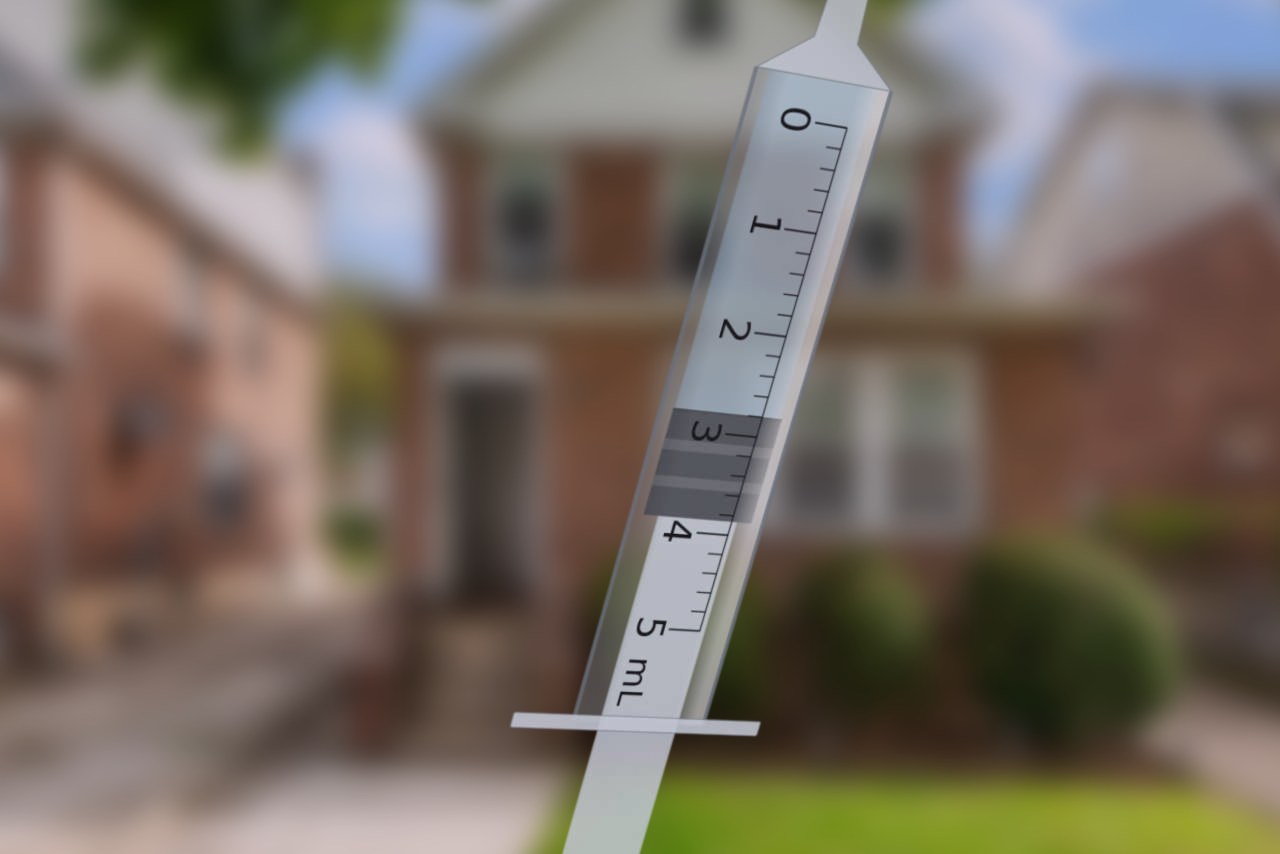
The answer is 2.8 mL
